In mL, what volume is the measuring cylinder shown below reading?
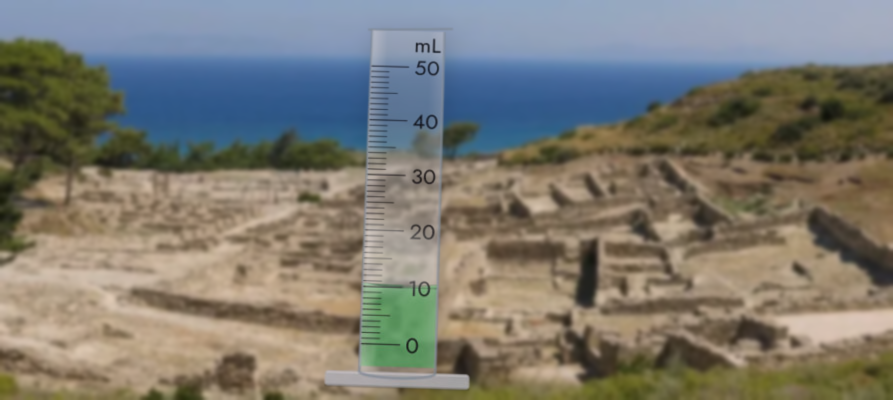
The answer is 10 mL
